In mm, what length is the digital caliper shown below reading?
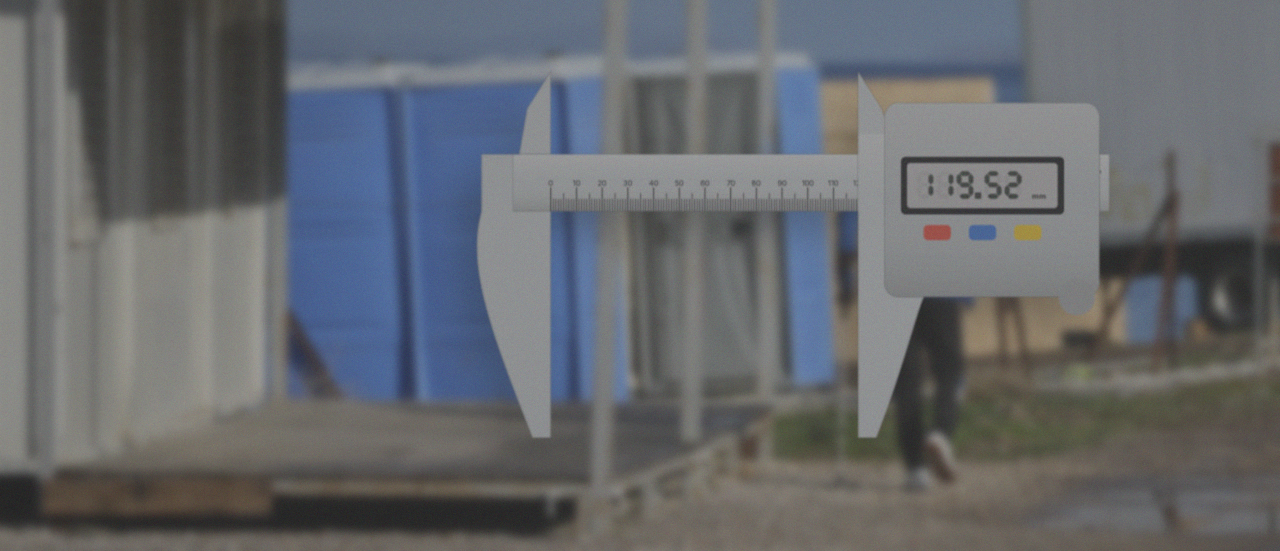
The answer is 119.52 mm
